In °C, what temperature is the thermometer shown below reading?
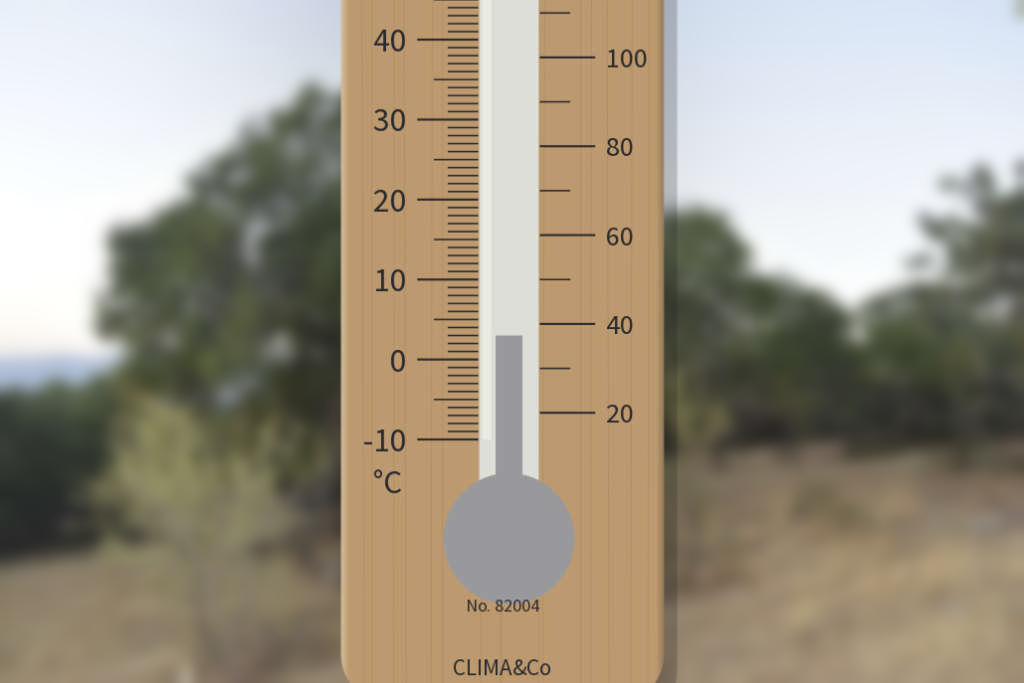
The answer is 3 °C
